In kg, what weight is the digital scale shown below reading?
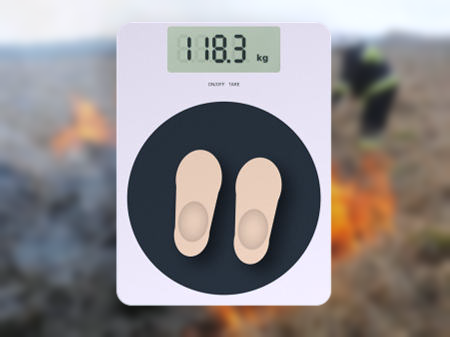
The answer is 118.3 kg
